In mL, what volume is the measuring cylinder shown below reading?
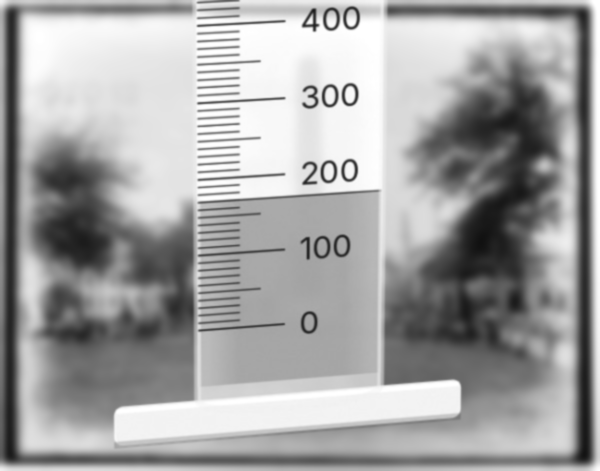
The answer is 170 mL
